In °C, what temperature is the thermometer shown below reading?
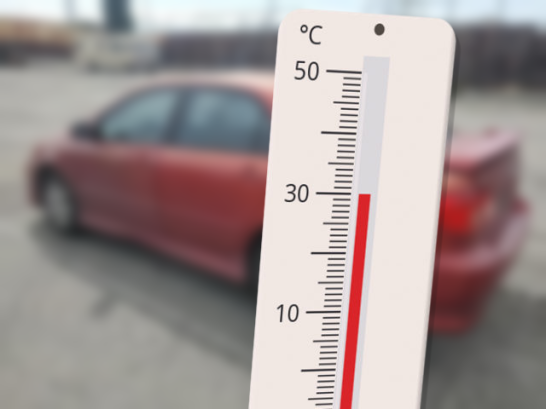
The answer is 30 °C
